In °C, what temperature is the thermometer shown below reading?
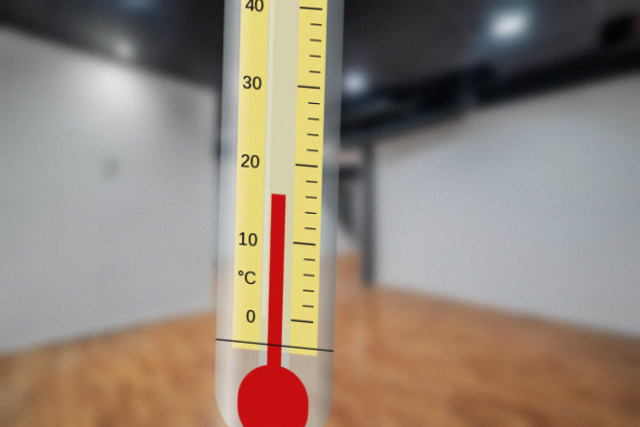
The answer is 16 °C
